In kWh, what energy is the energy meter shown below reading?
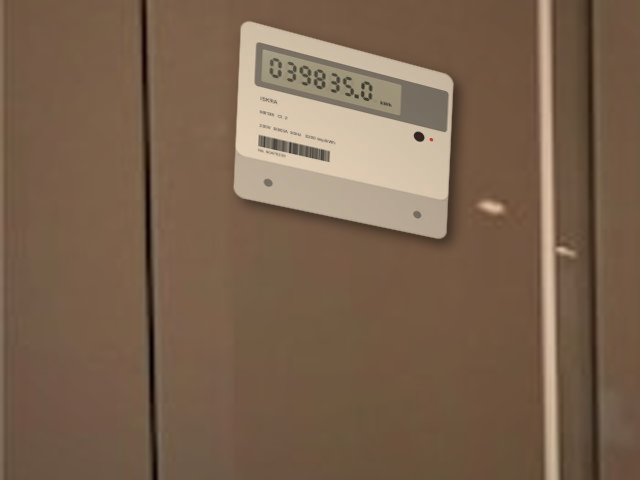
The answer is 39835.0 kWh
